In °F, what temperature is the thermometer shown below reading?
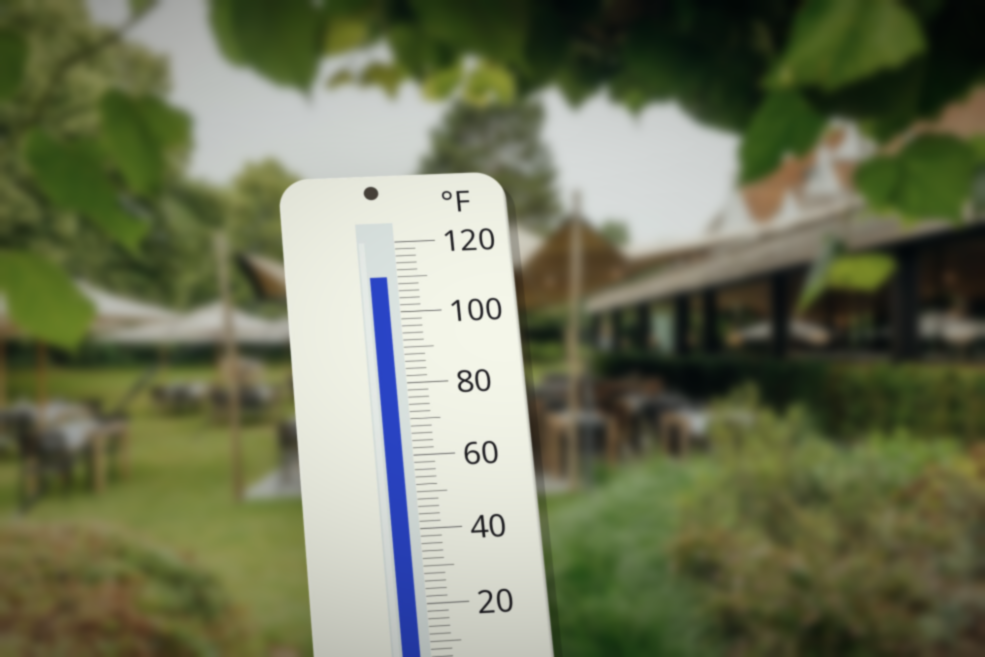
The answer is 110 °F
